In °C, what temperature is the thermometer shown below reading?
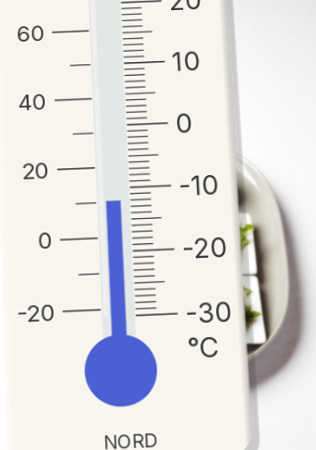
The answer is -12 °C
